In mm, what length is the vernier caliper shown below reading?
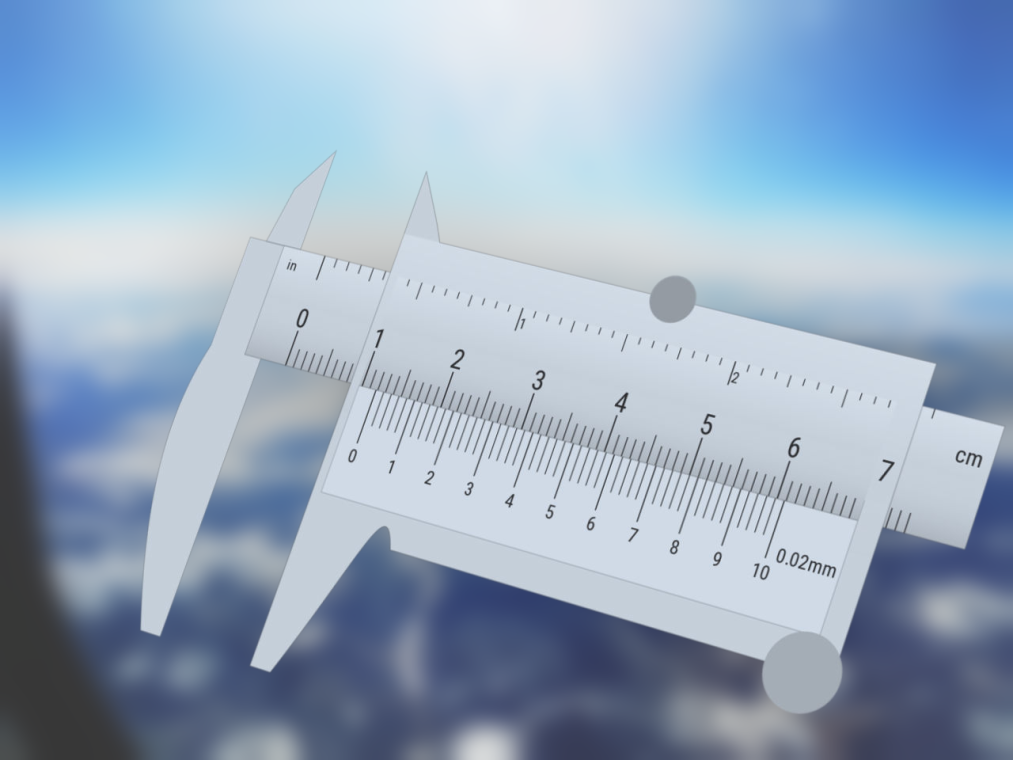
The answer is 11.8 mm
